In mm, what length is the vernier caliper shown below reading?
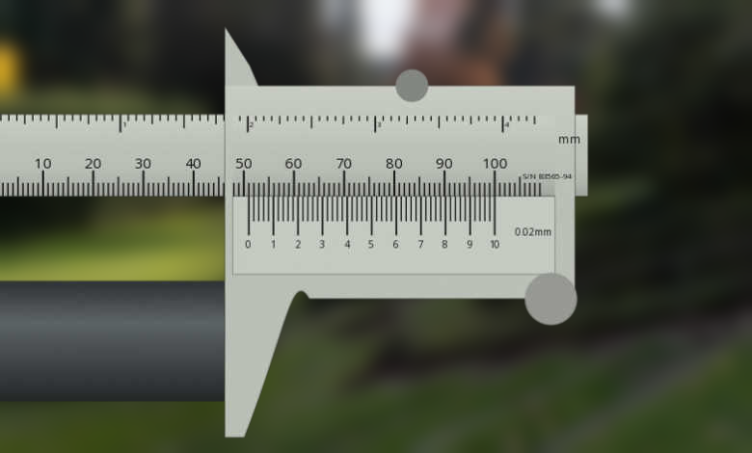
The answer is 51.0 mm
